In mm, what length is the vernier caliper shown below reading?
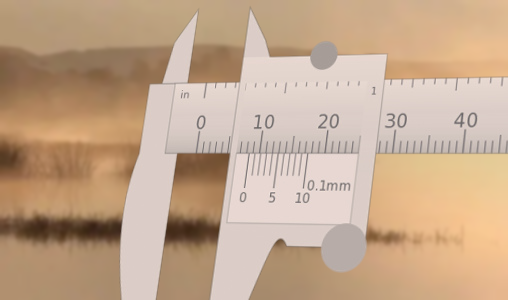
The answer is 8.4 mm
